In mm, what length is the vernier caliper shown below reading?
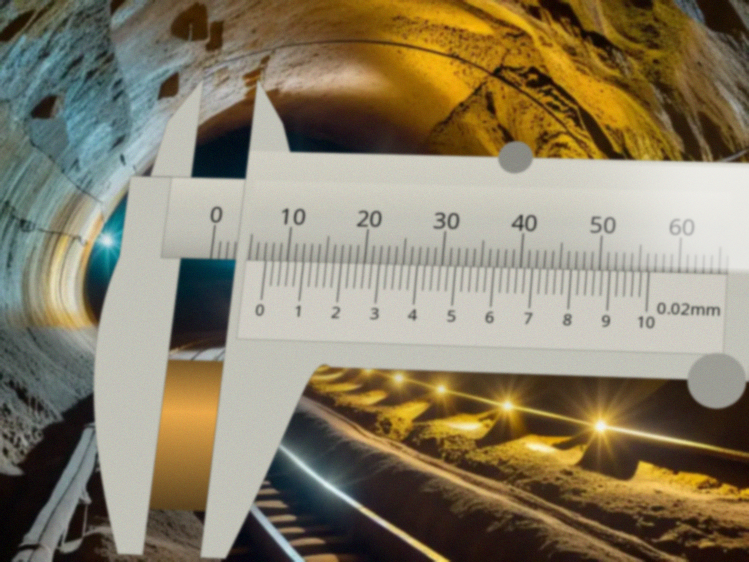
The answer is 7.2 mm
